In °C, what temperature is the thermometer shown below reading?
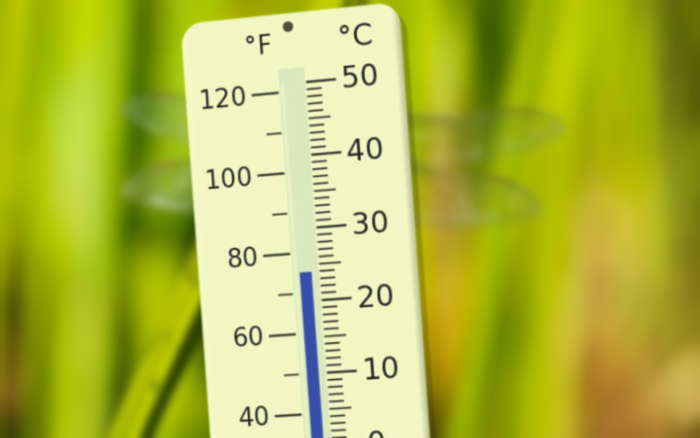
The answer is 24 °C
